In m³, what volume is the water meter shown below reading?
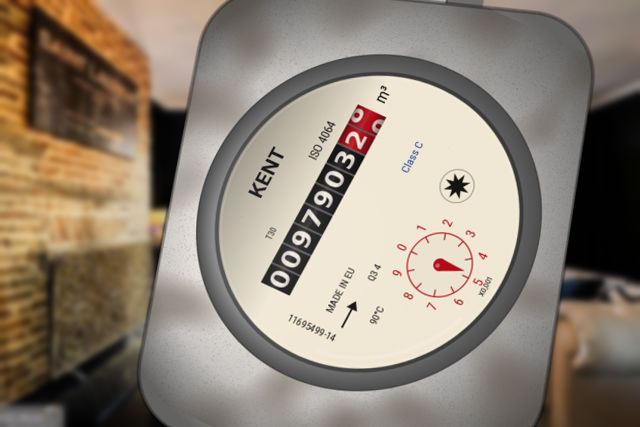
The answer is 97903.284 m³
